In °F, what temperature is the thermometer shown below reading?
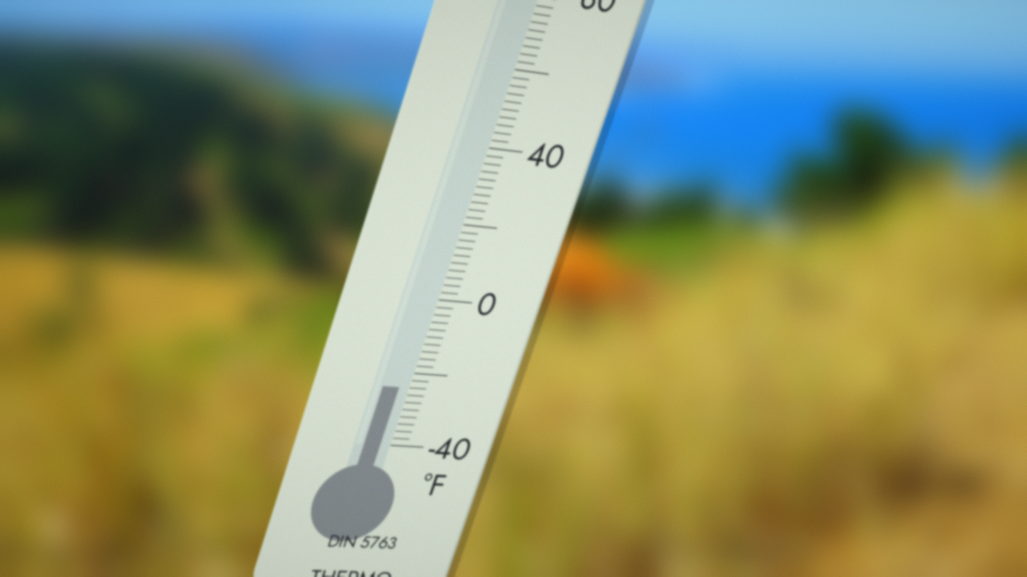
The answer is -24 °F
